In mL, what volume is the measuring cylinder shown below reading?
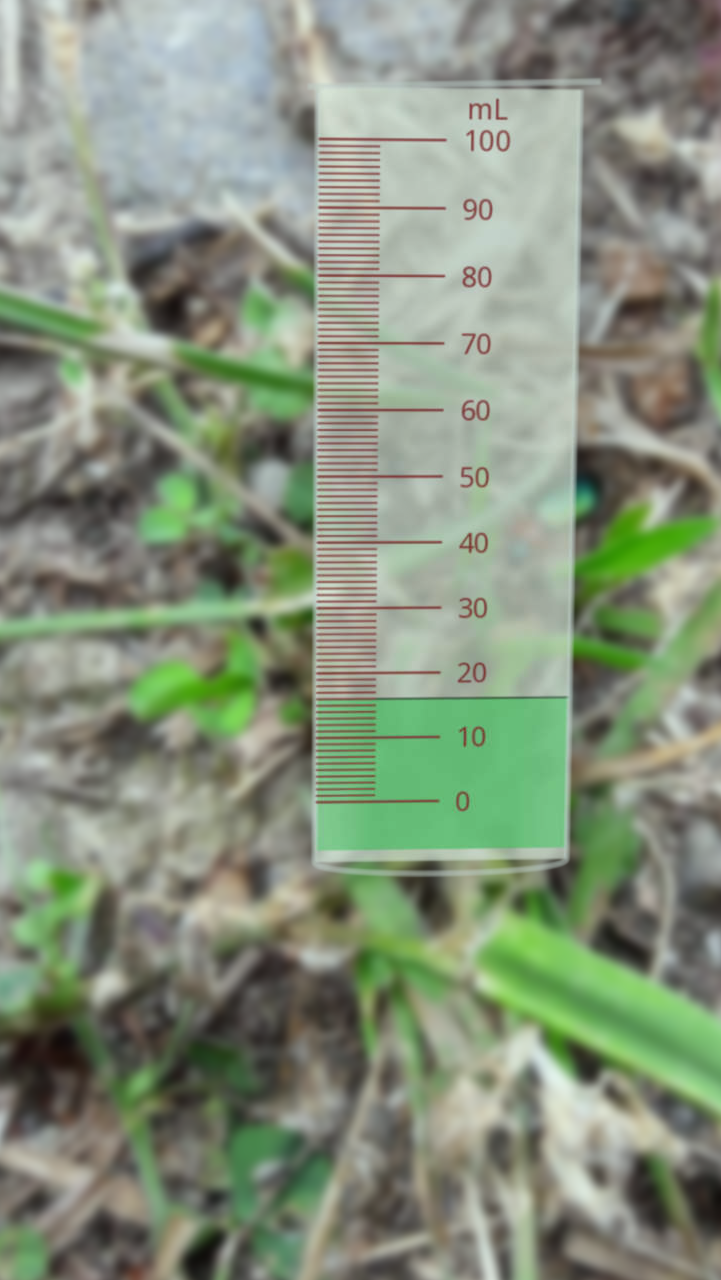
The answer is 16 mL
